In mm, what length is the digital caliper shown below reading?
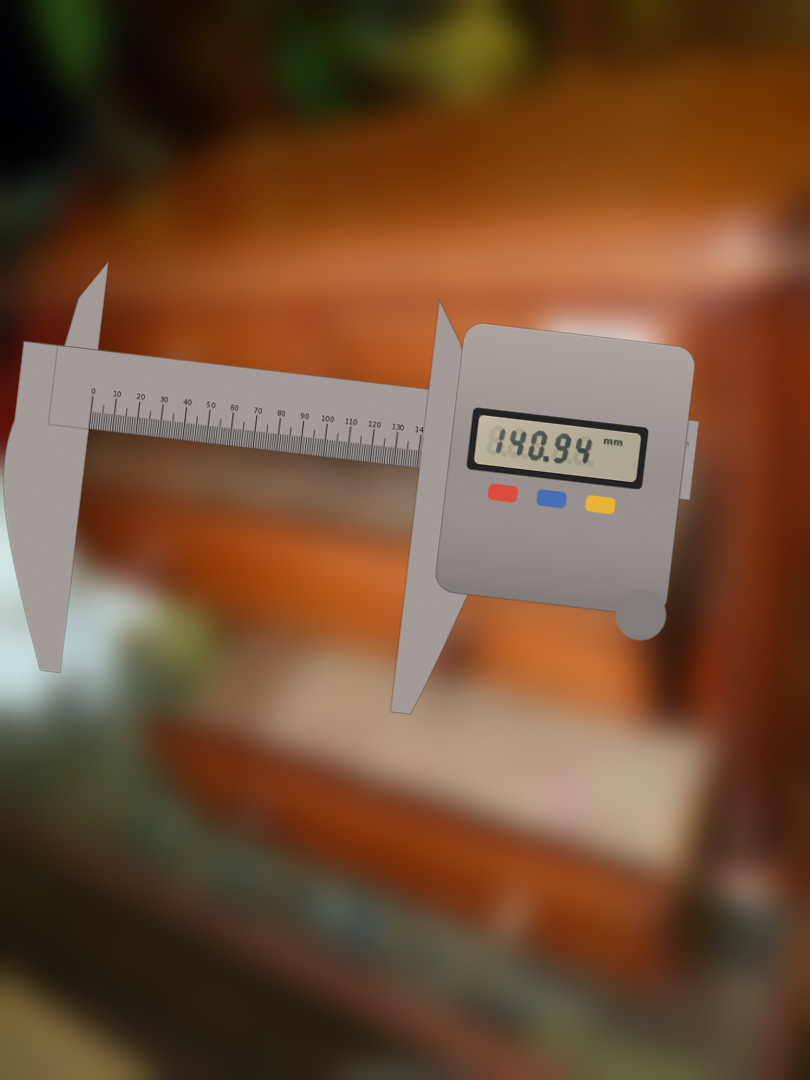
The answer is 140.94 mm
